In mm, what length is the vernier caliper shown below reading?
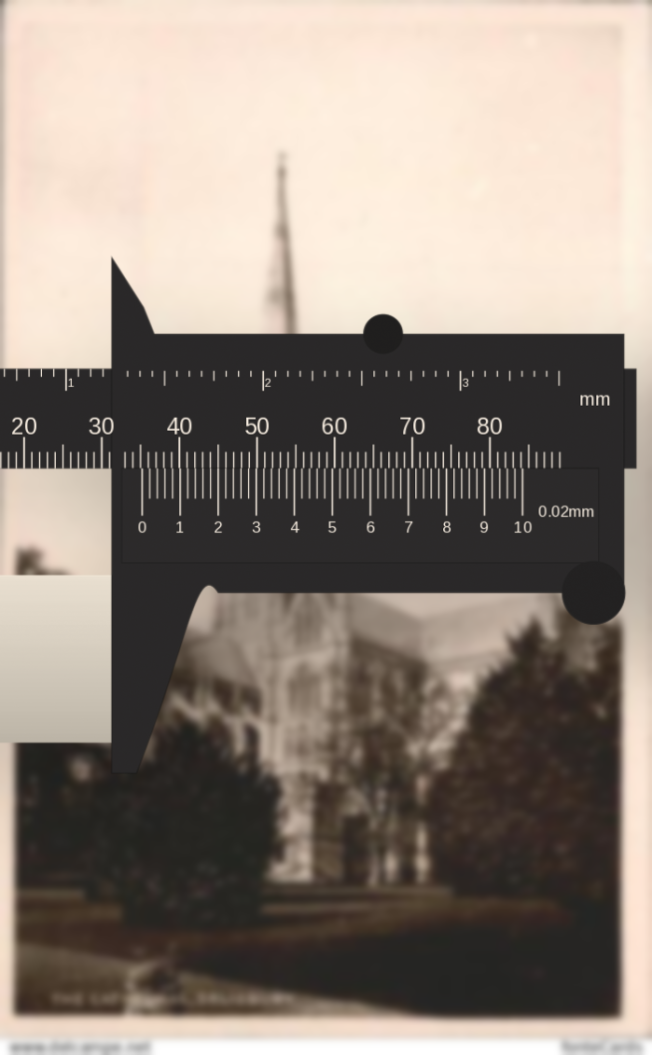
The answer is 35.2 mm
